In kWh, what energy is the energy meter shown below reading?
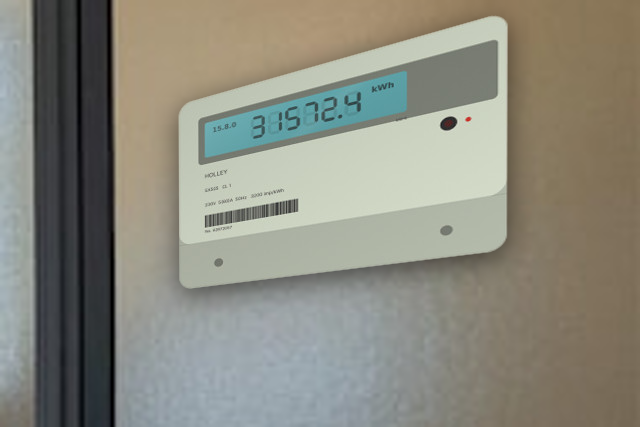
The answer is 31572.4 kWh
